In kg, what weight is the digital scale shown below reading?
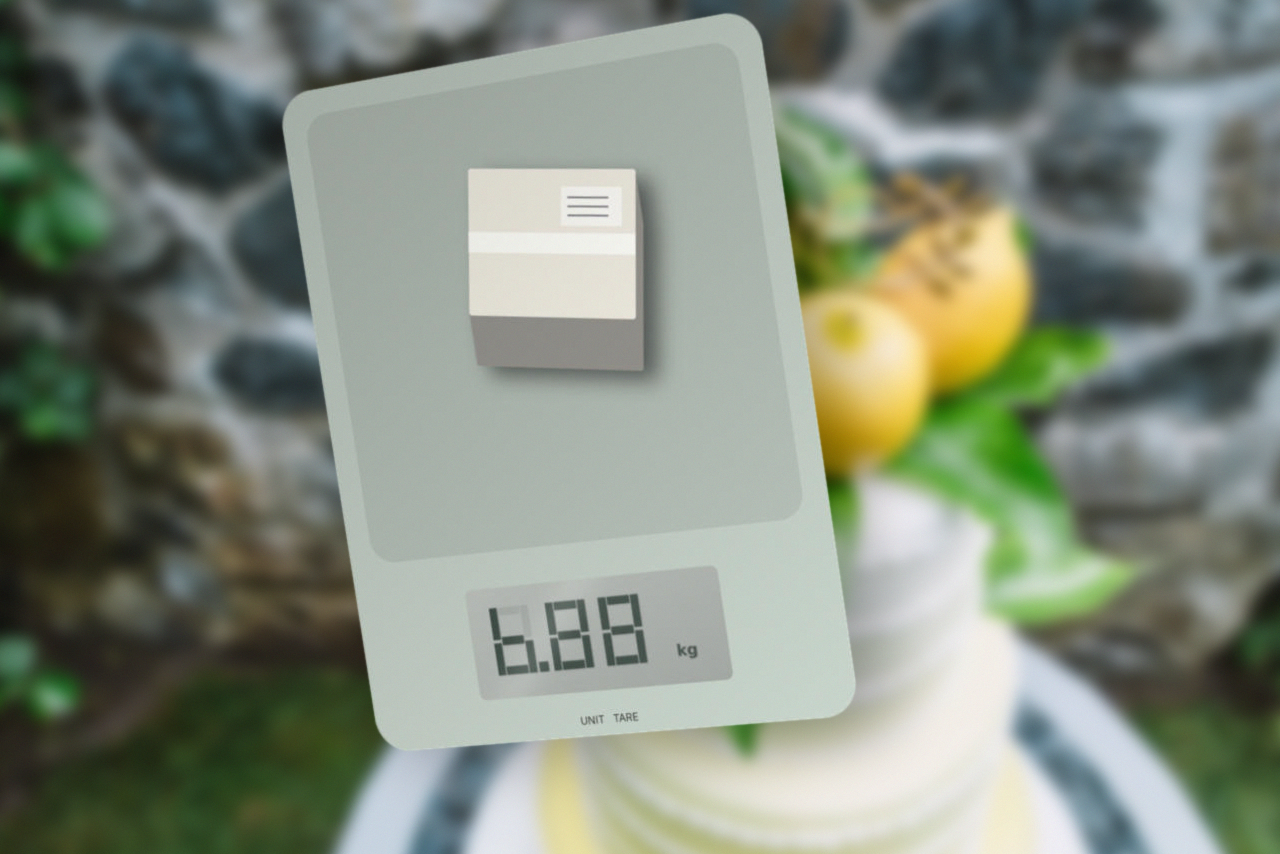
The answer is 6.88 kg
